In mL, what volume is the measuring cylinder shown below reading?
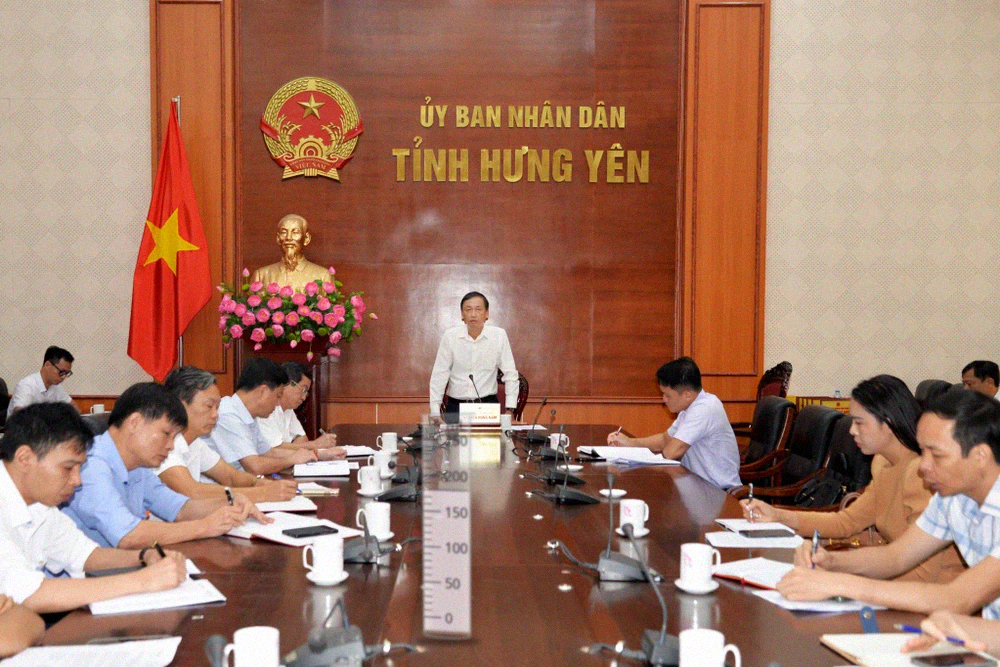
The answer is 180 mL
